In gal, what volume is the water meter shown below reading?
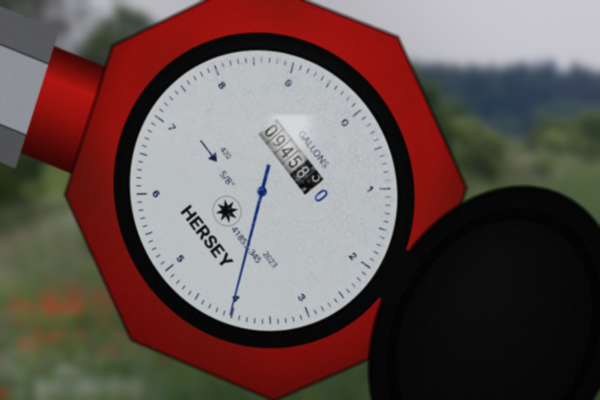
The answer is 945834.0 gal
